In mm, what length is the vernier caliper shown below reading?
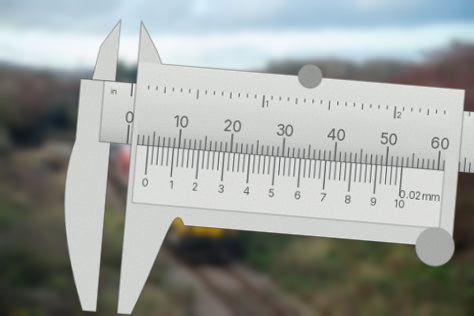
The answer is 4.0 mm
